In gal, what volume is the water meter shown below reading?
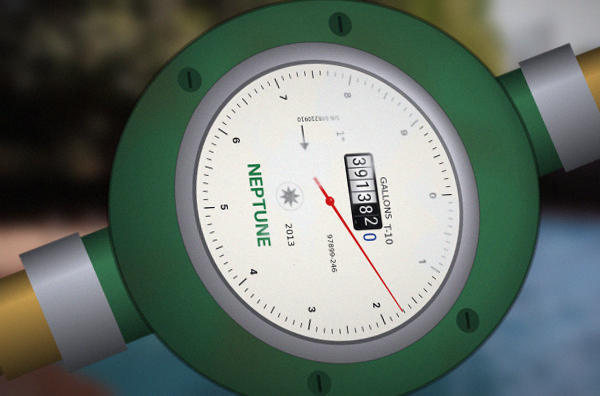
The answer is 3913821.7 gal
